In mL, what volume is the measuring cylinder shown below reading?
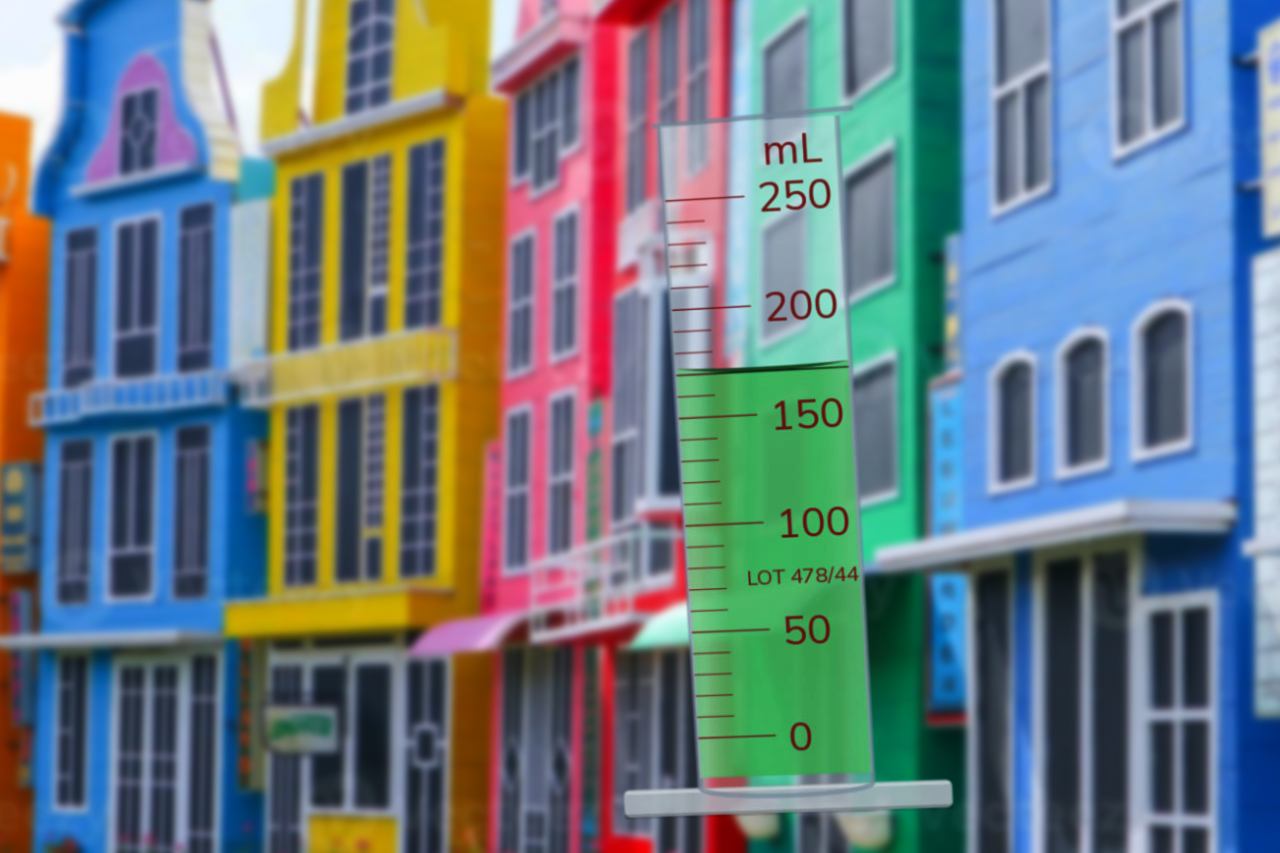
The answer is 170 mL
